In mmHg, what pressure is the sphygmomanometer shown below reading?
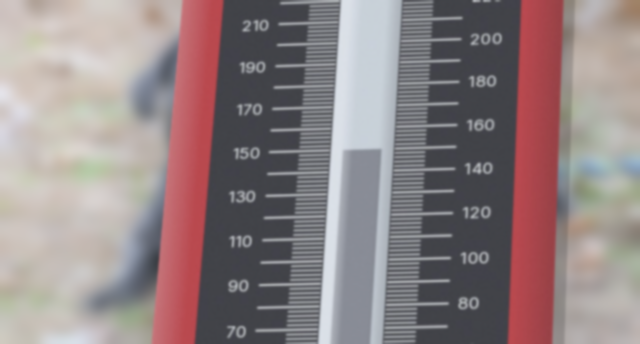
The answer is 150 mmHg
